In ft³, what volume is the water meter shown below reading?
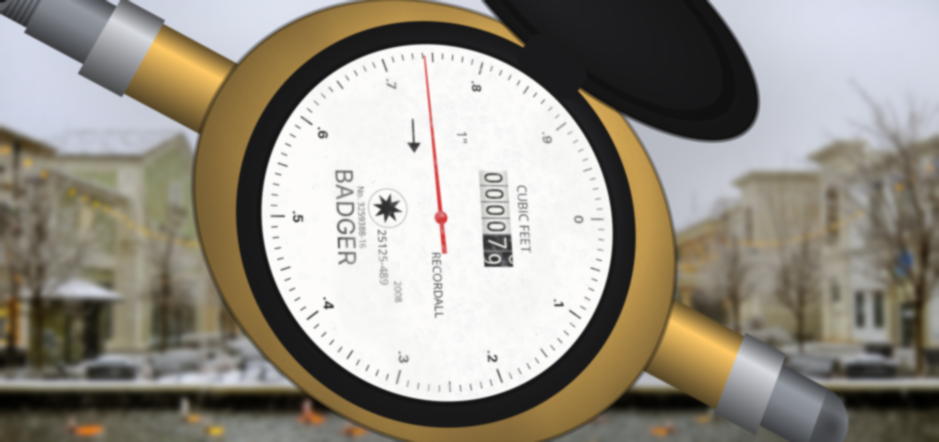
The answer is 78.74 ft³
